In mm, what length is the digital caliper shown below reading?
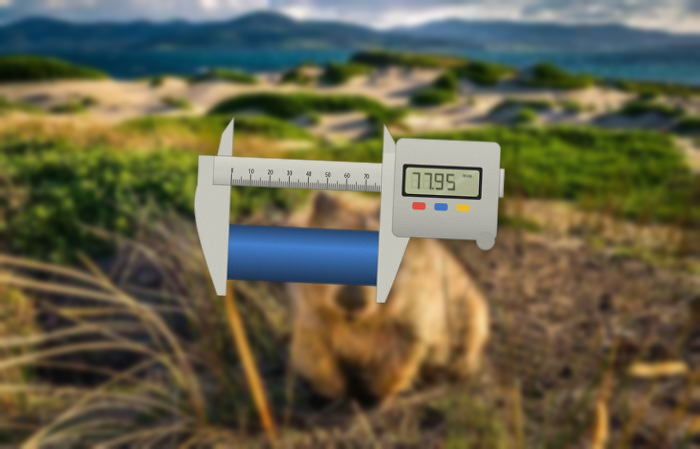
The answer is 77.95 mm
